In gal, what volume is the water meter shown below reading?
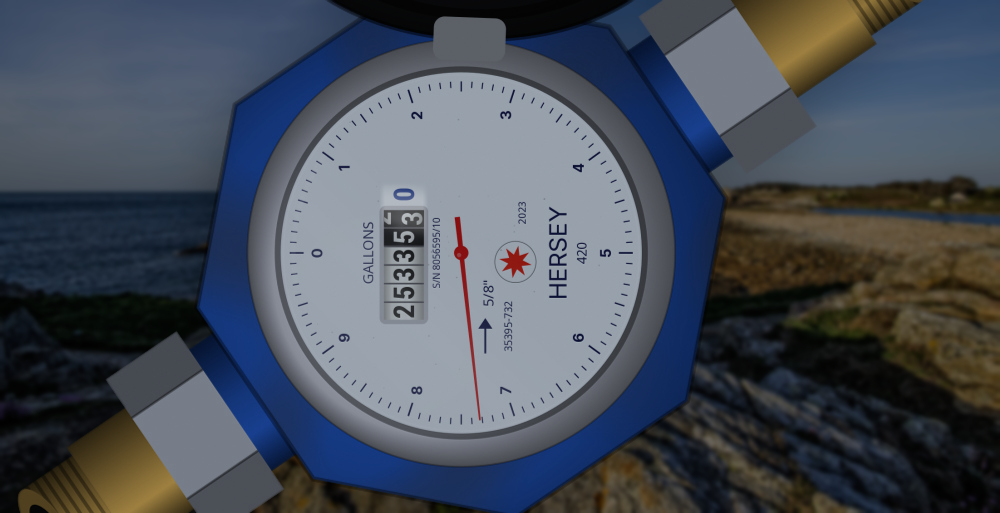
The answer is 2533527.3 gal
